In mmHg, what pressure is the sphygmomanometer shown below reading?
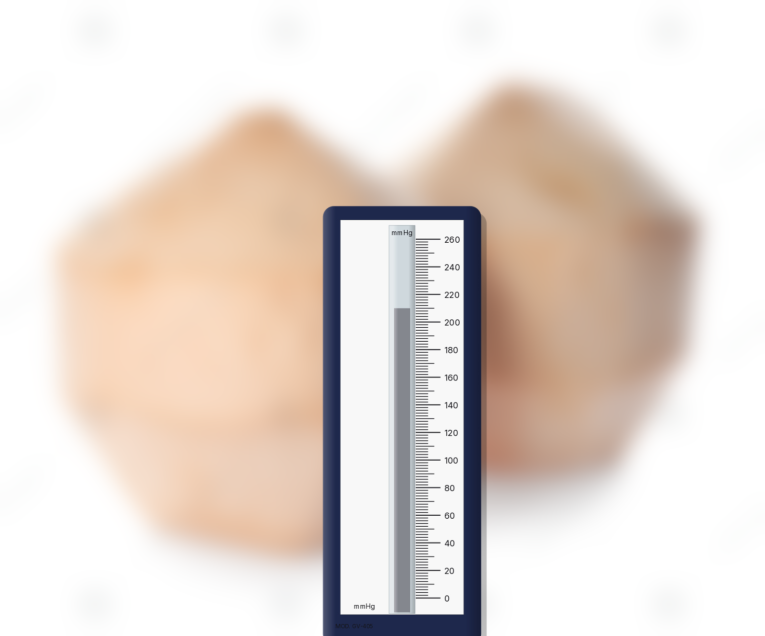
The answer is 210 mmHg
